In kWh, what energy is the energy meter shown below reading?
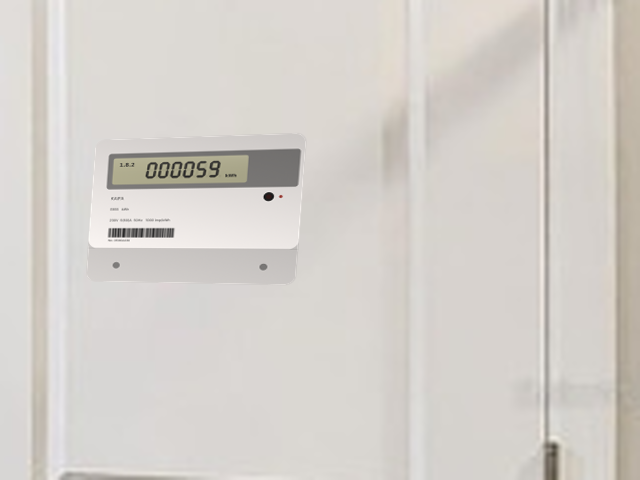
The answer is 59 kWh
